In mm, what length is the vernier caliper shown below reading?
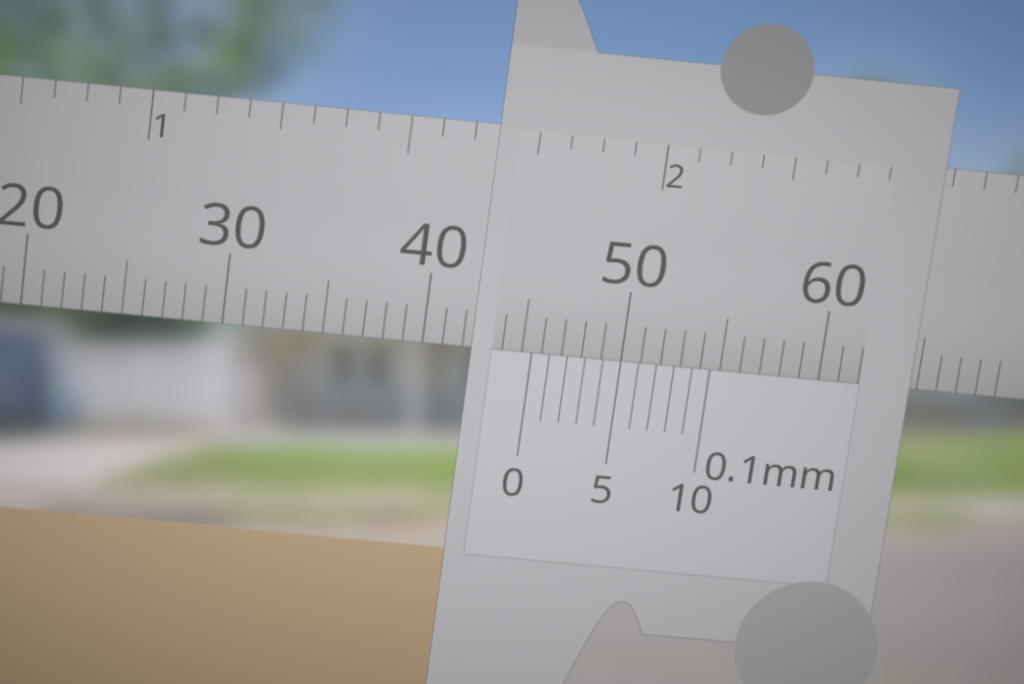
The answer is 45.5 mm
